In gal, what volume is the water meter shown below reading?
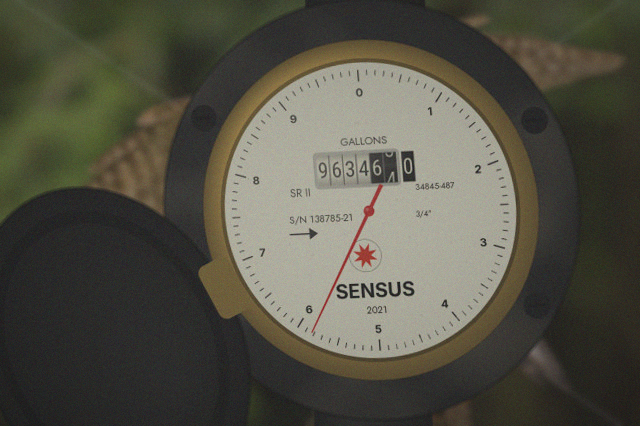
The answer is 9634635.8 gal
